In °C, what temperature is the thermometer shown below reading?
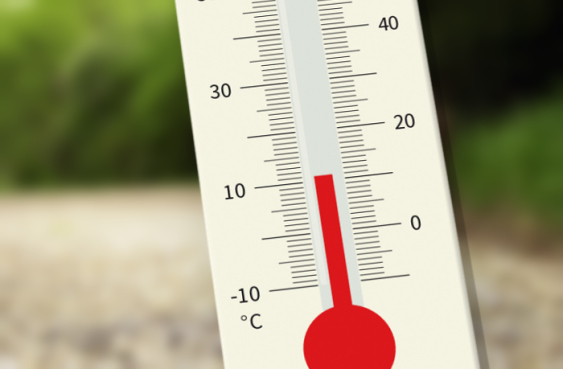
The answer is 11 °C
